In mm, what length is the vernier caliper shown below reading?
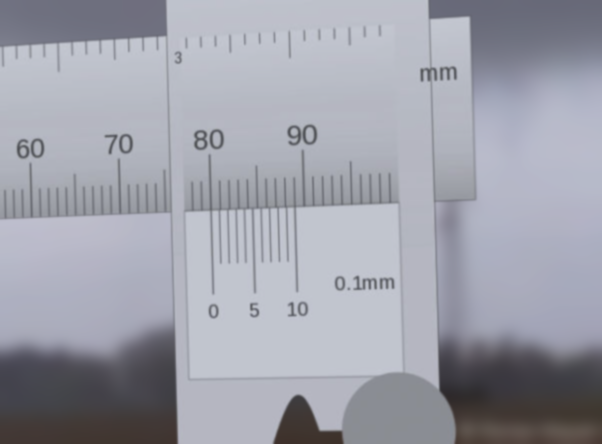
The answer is 80.0 mm
